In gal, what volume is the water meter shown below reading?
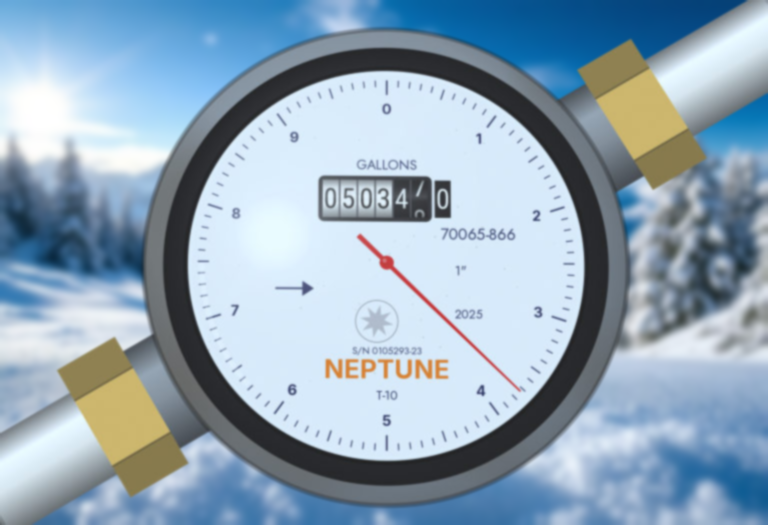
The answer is 503473.7 gal
